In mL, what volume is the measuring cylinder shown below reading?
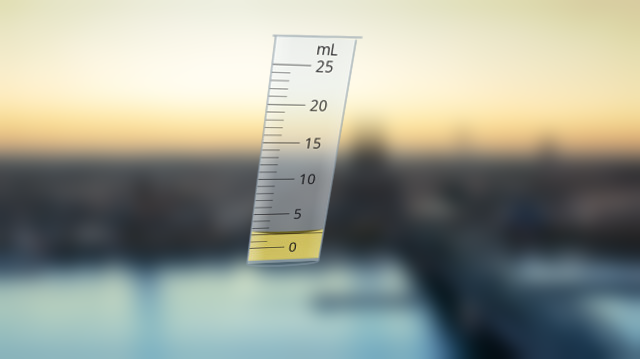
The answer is 2 mL
